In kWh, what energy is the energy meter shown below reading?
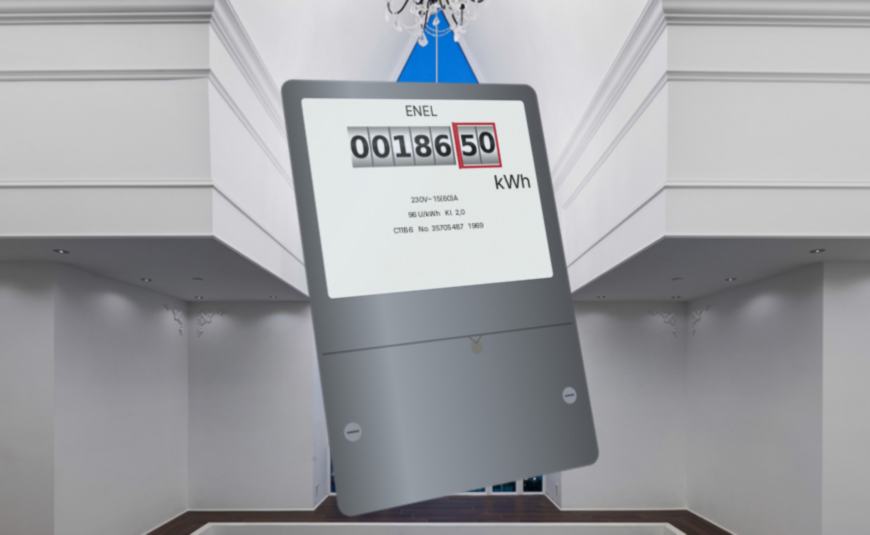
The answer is 186.50 kWh
